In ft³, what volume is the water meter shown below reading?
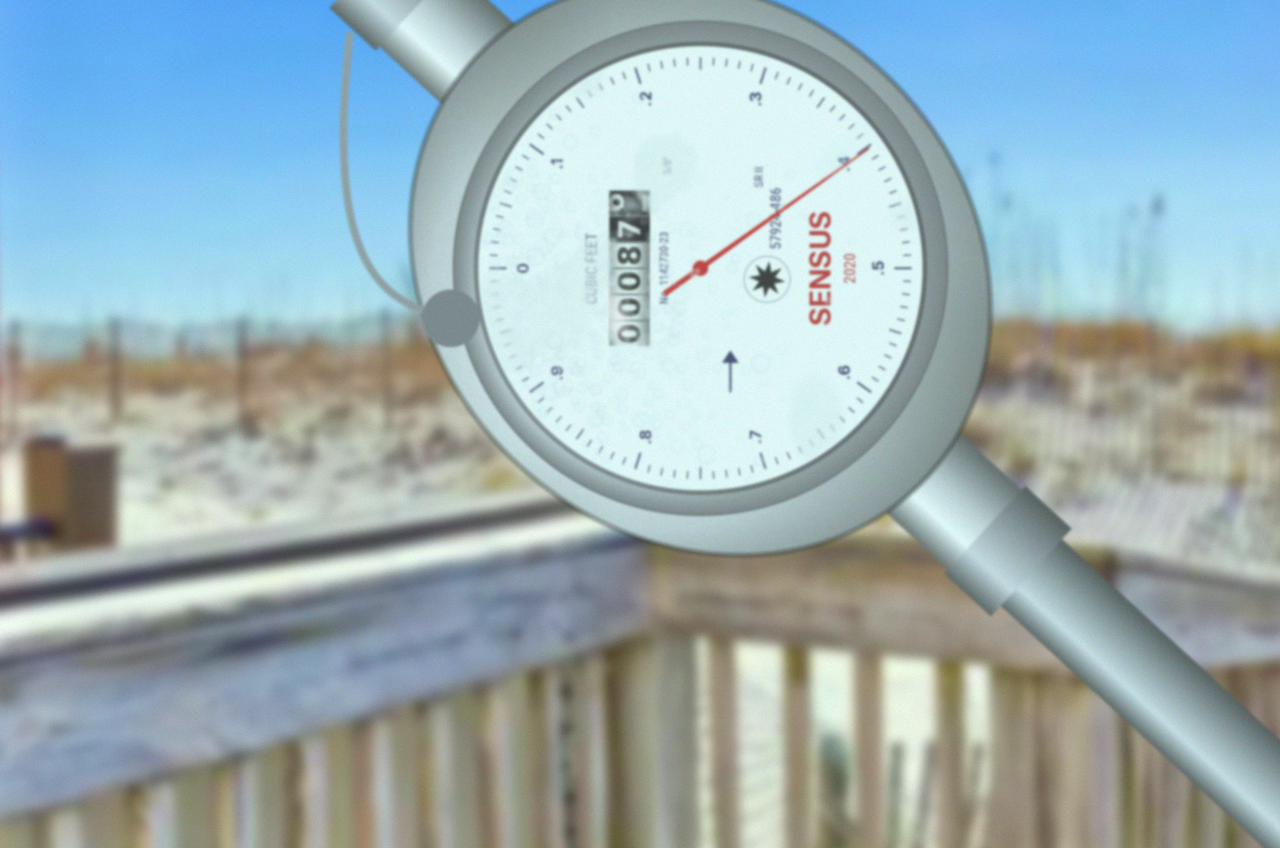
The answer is 876.40 ft³
